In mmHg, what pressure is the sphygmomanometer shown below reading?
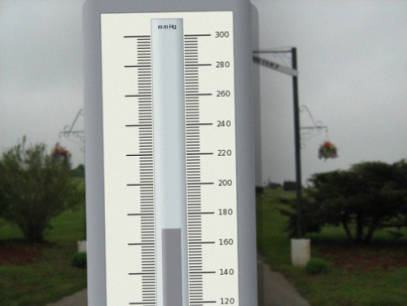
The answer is 170 mmHg
